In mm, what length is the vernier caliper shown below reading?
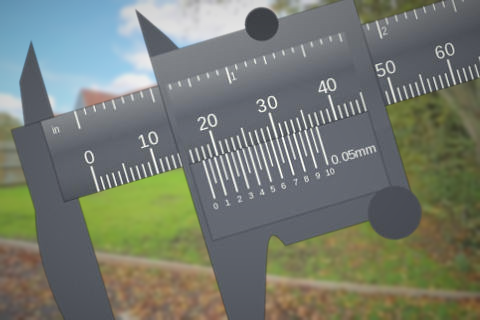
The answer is 17.6 mm
